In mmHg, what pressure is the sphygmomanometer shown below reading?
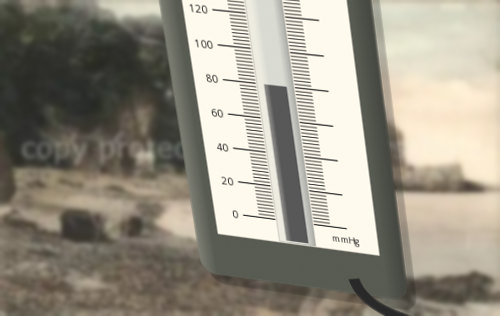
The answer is 80 mmHg
